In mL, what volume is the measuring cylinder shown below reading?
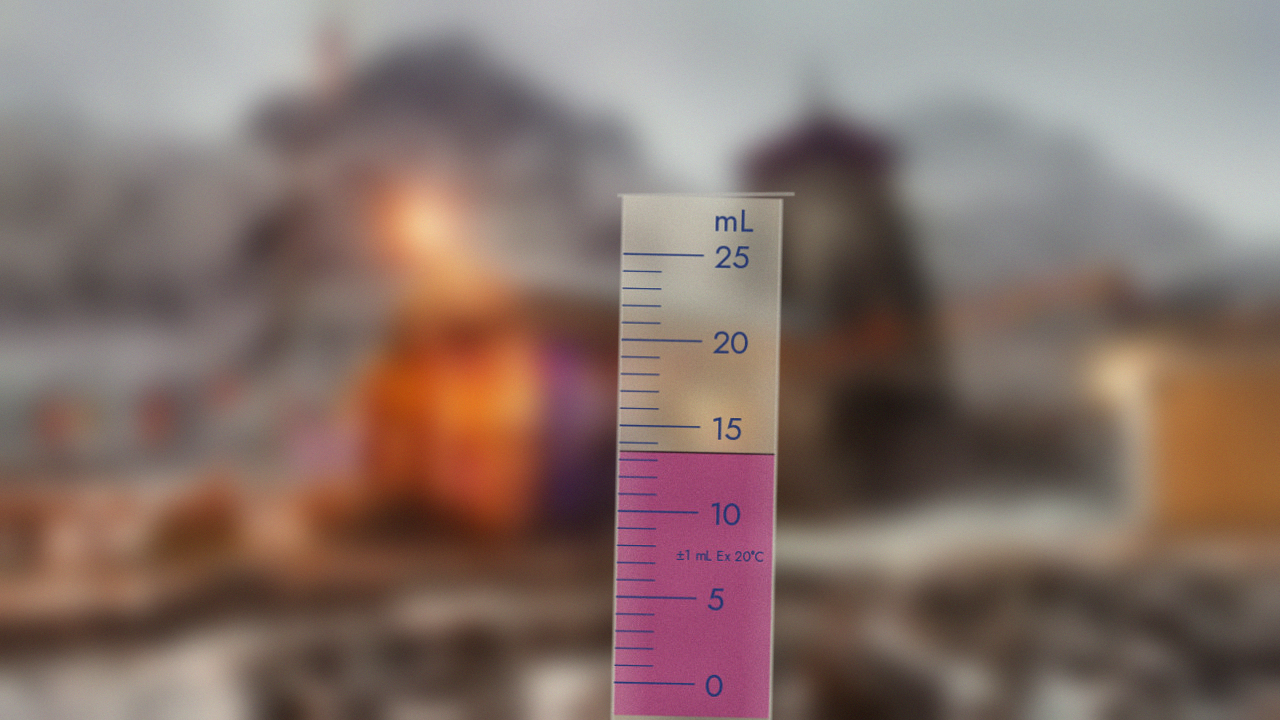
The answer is 13.5 mL
